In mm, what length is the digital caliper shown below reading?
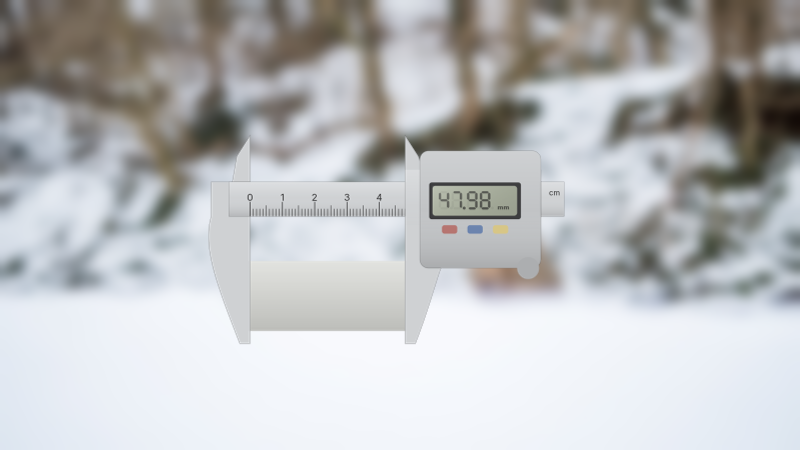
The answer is 47.98 mm
